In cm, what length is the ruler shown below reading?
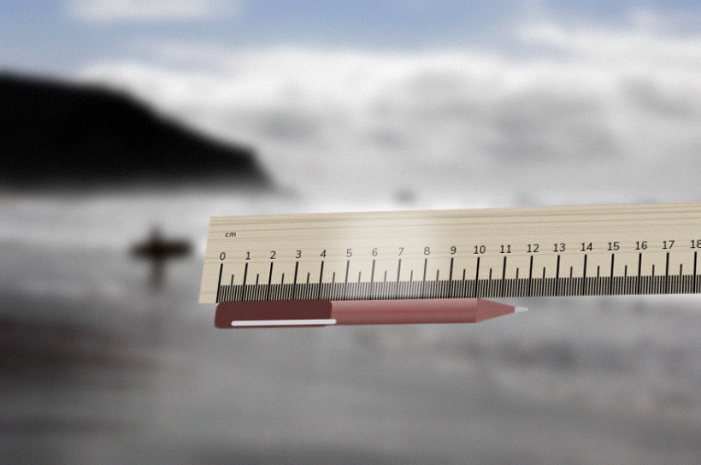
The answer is 12 cm
